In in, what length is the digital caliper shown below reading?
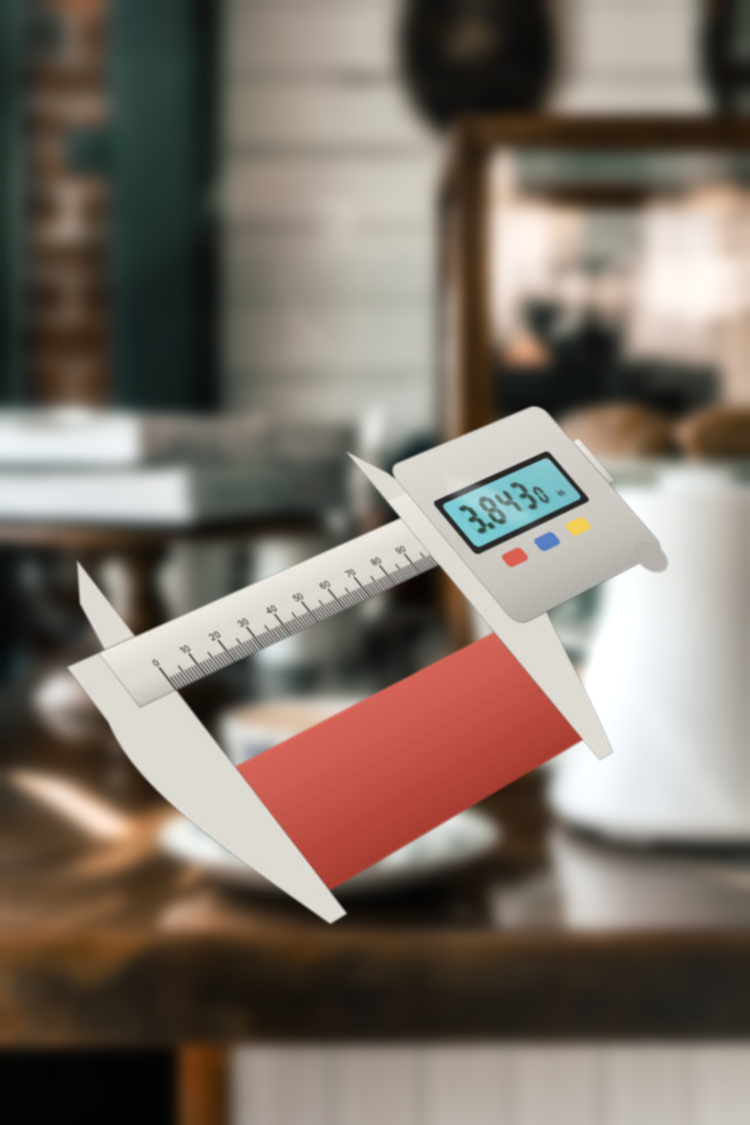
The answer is 3.8430 in
